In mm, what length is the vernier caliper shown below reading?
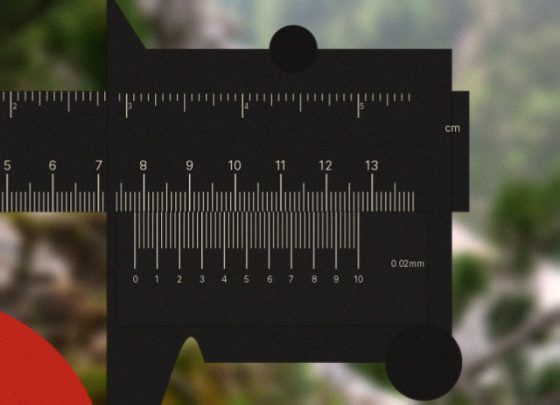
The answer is 78.0 mm
